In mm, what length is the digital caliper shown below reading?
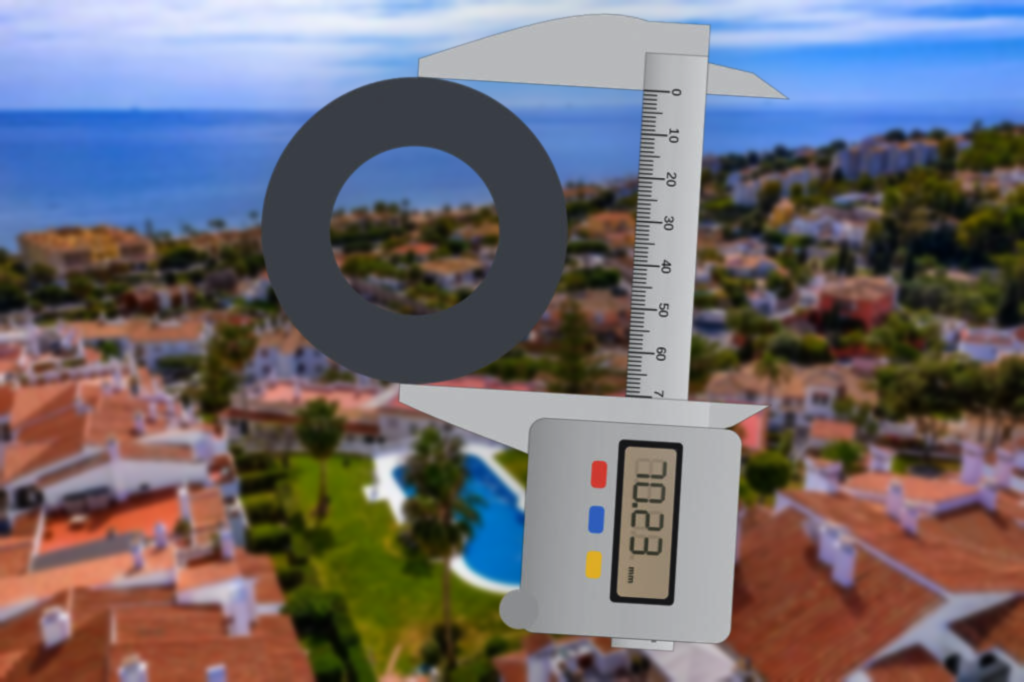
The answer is 70.23 mm
